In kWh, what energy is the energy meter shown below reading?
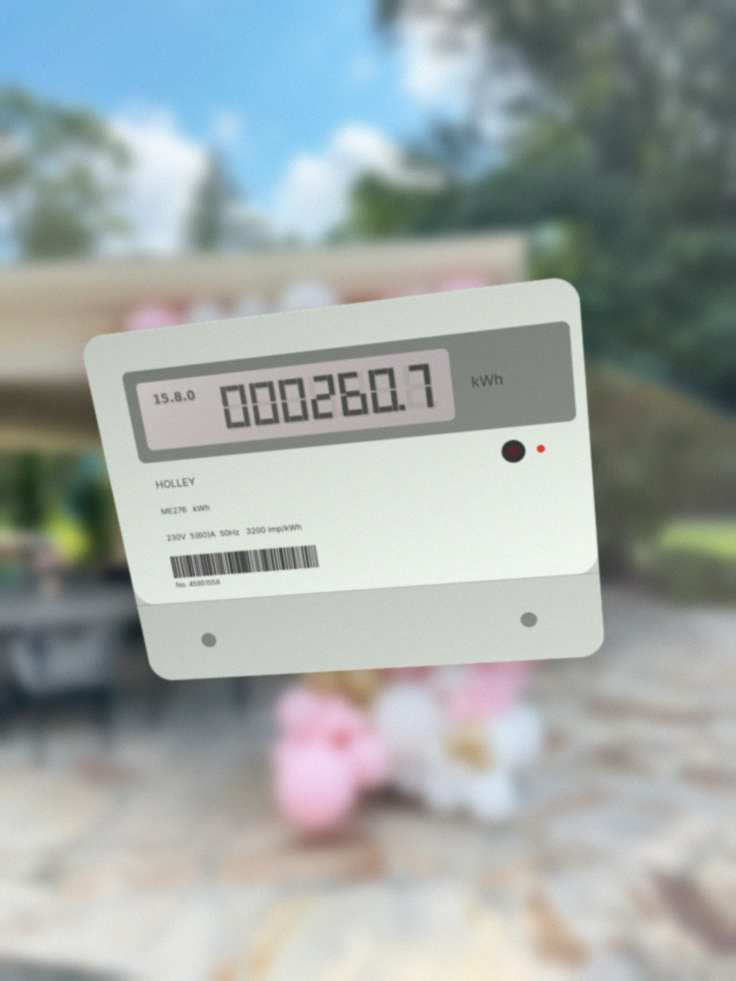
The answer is 260.7 kWh
